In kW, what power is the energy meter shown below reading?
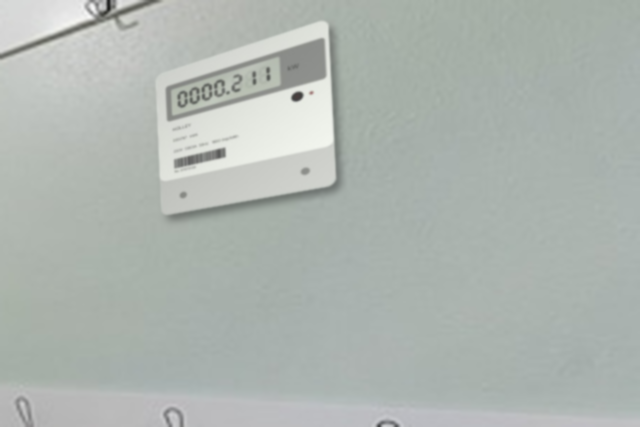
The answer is 0.211 kW
